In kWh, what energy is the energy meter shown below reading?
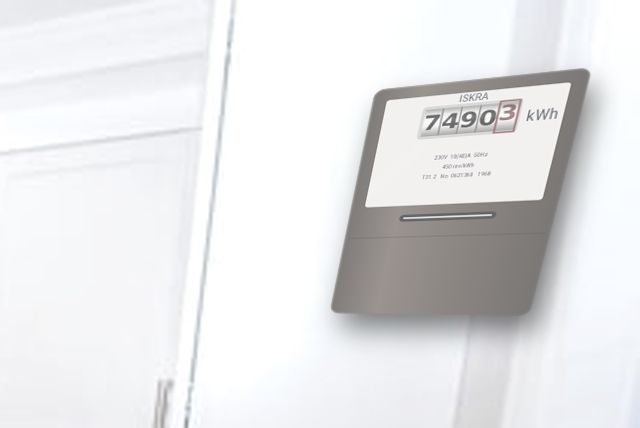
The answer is 7490.3 kWh
